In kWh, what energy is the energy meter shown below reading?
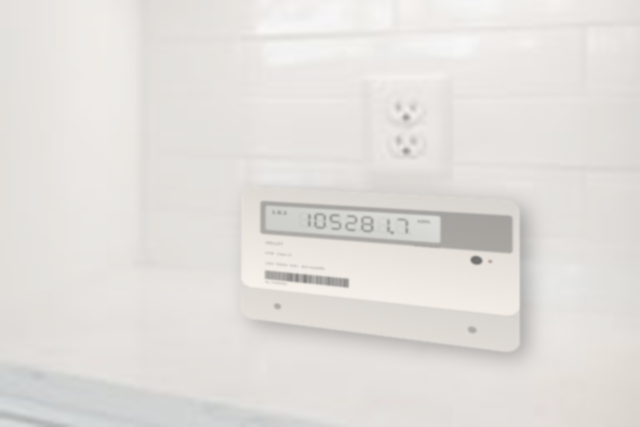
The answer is 105281.7 kWh
